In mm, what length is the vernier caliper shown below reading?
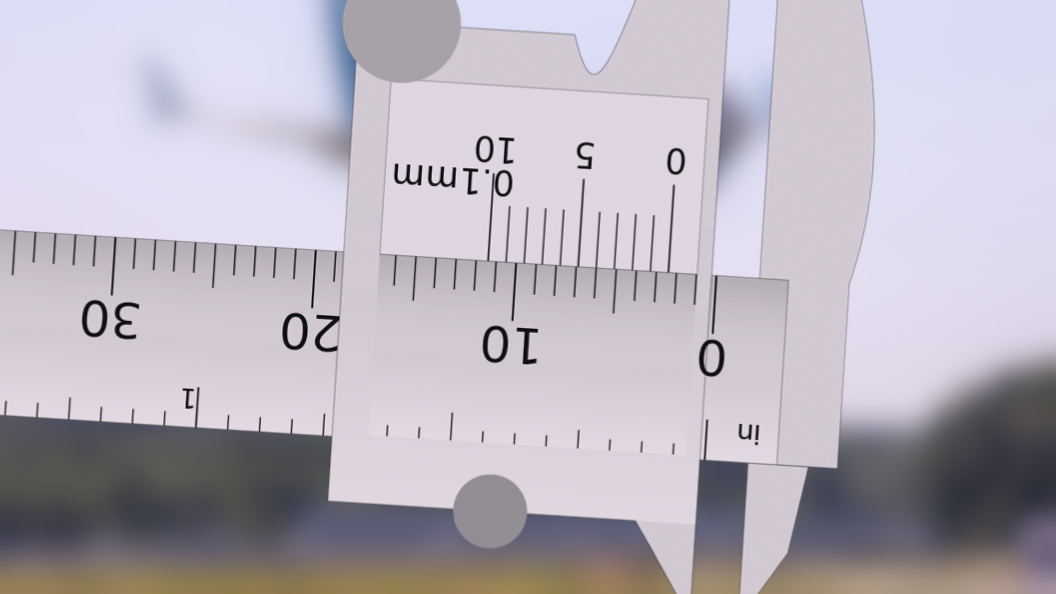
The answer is 2.4 mm
